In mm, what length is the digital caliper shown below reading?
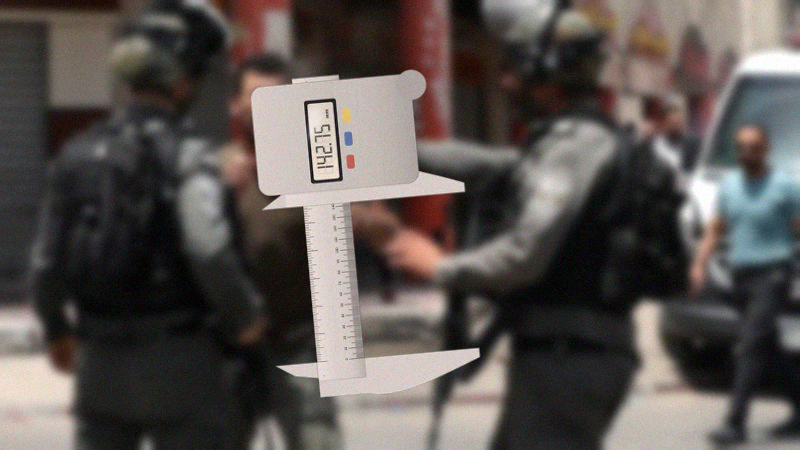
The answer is 142.75 mm
